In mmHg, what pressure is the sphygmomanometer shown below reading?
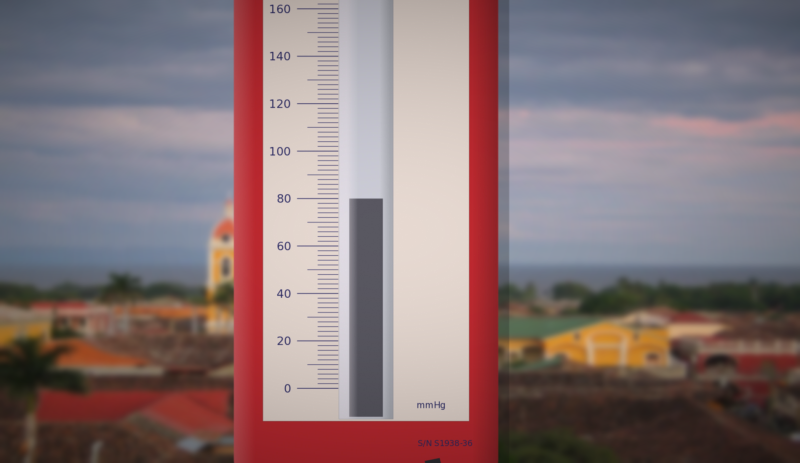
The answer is 80 mmHg
